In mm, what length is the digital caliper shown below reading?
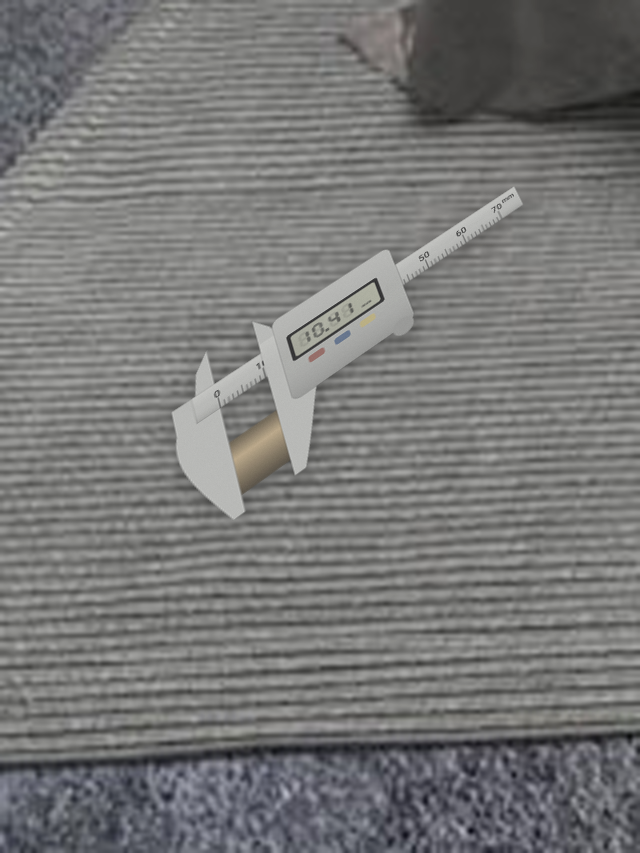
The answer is 10.41 mm
